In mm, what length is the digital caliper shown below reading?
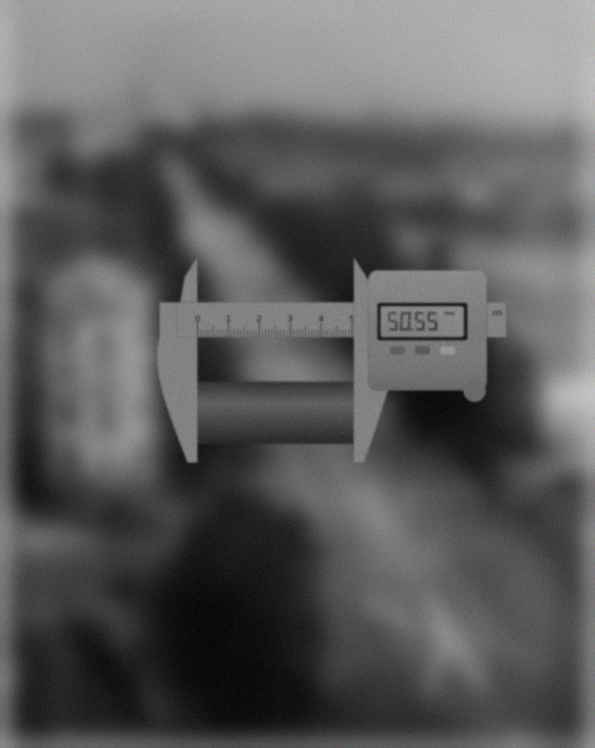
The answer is 50.55 mm
